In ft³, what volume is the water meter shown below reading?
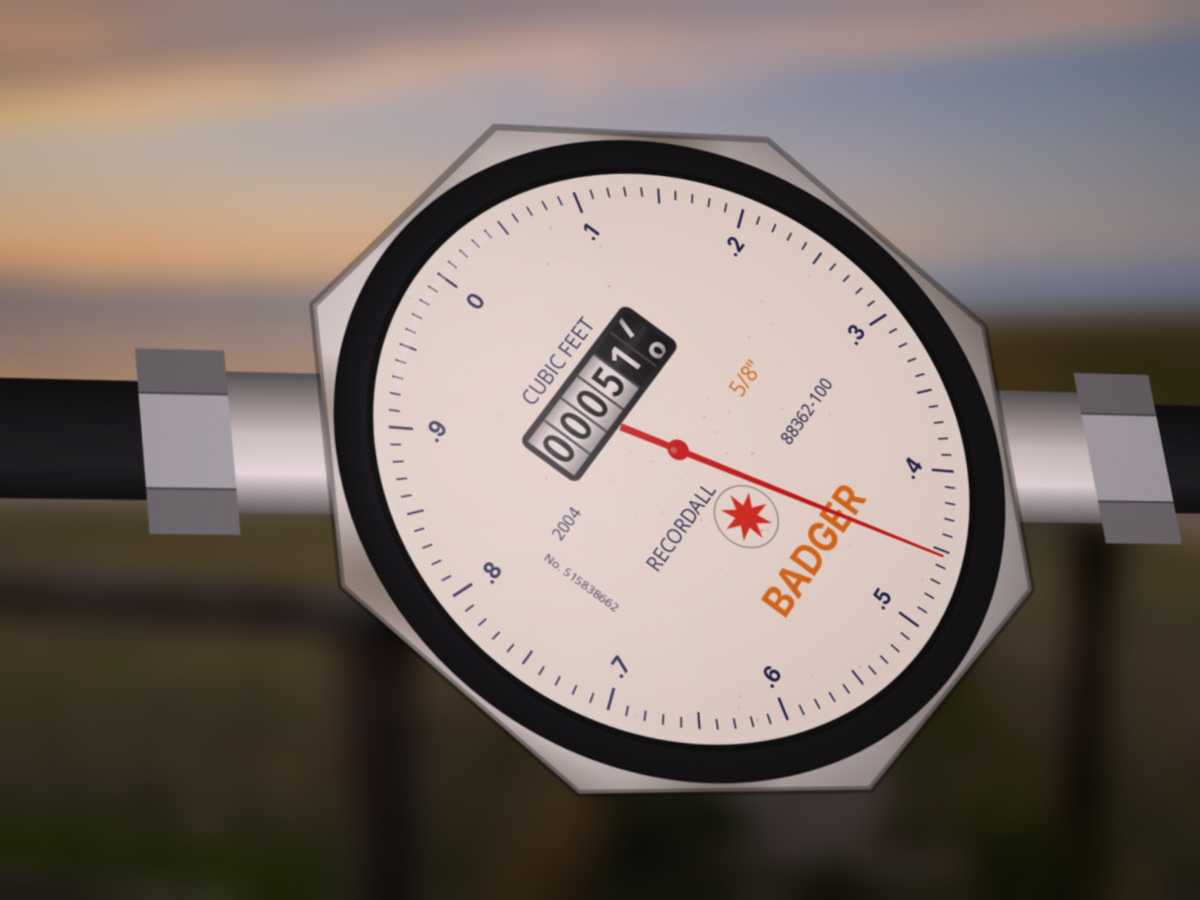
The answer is 517.45 ft³
